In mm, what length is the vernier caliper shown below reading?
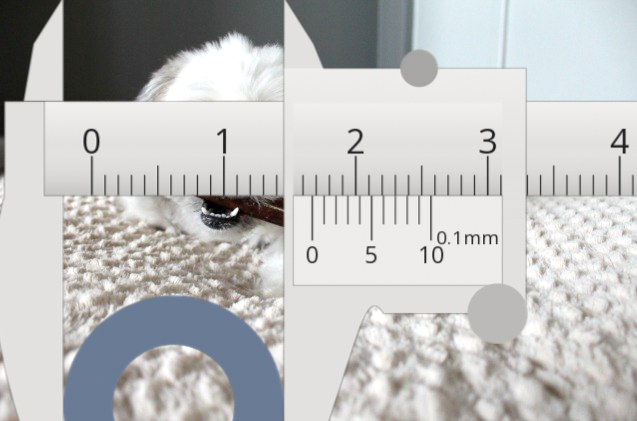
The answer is 16.7 mm
